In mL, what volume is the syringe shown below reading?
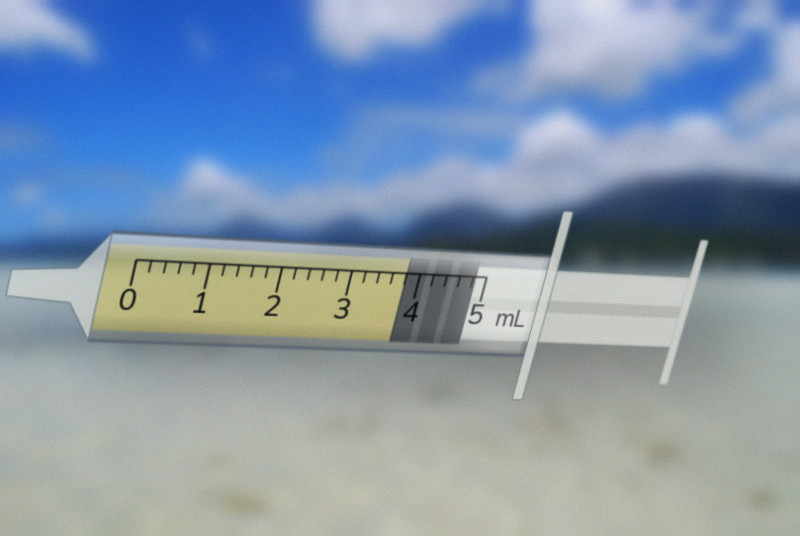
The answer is 3.8 mL
